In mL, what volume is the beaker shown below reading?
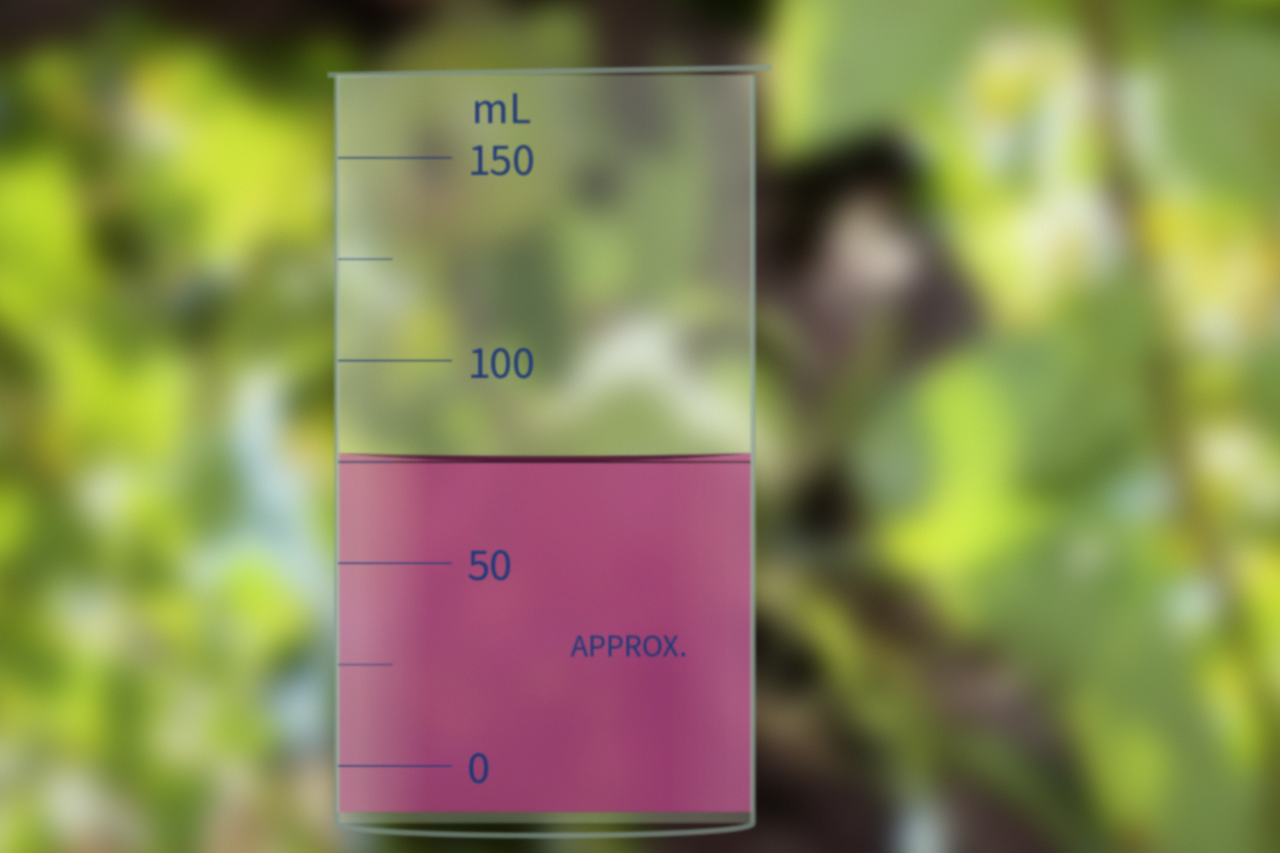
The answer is 75 mL
